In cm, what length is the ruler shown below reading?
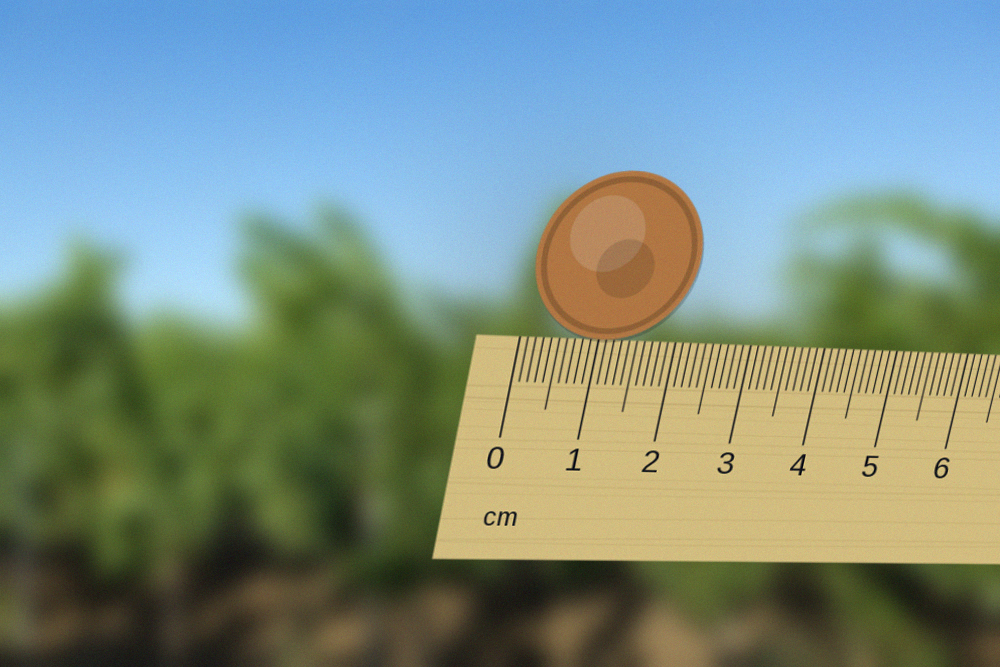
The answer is 2.1 cm
